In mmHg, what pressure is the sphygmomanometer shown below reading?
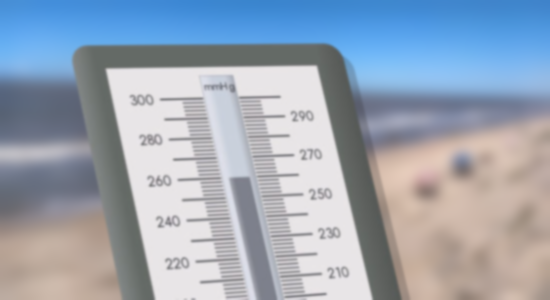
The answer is 260 mmHg
